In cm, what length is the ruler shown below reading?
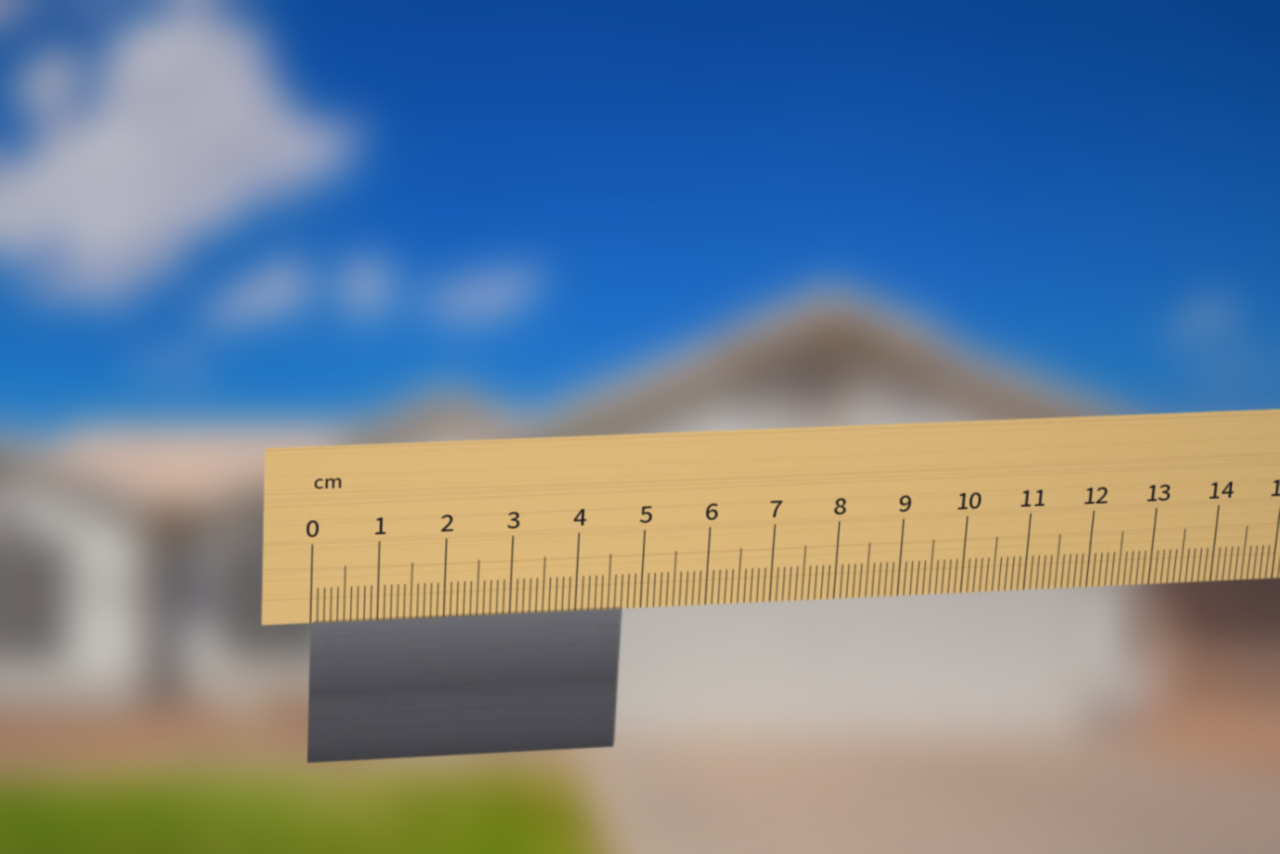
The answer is 4.7 cm
